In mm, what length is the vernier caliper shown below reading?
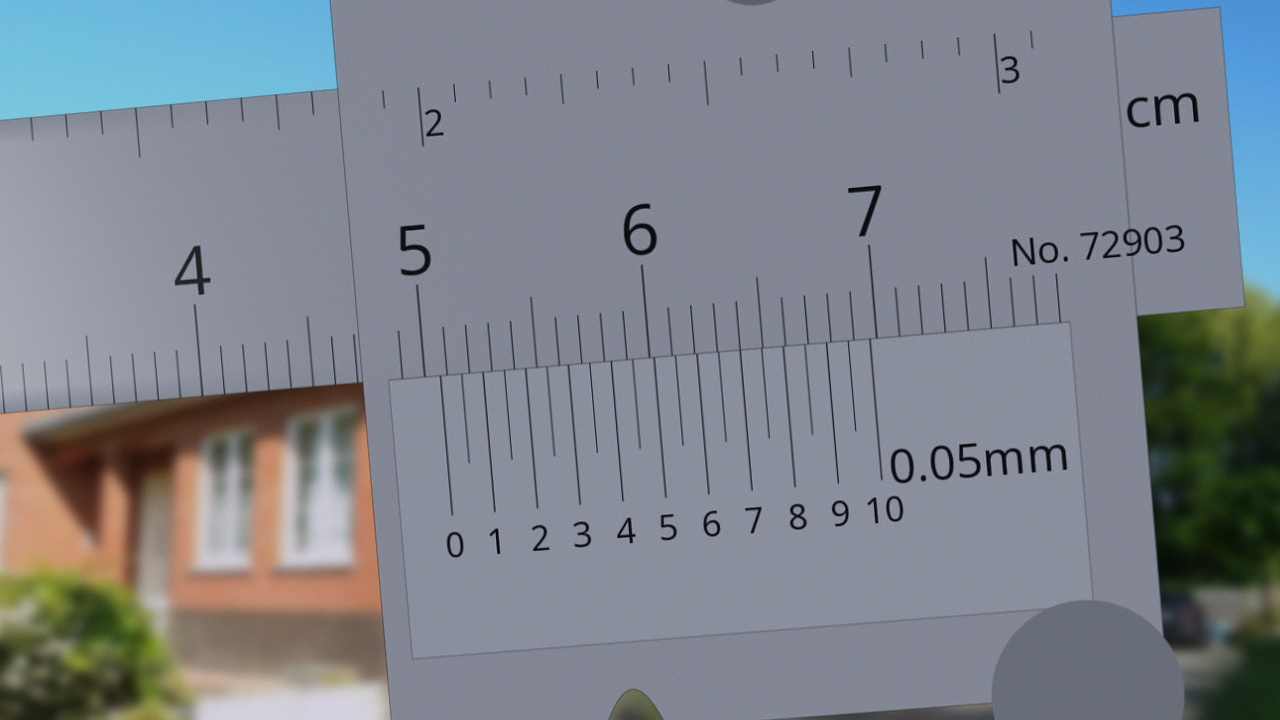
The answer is 50.7 mm
